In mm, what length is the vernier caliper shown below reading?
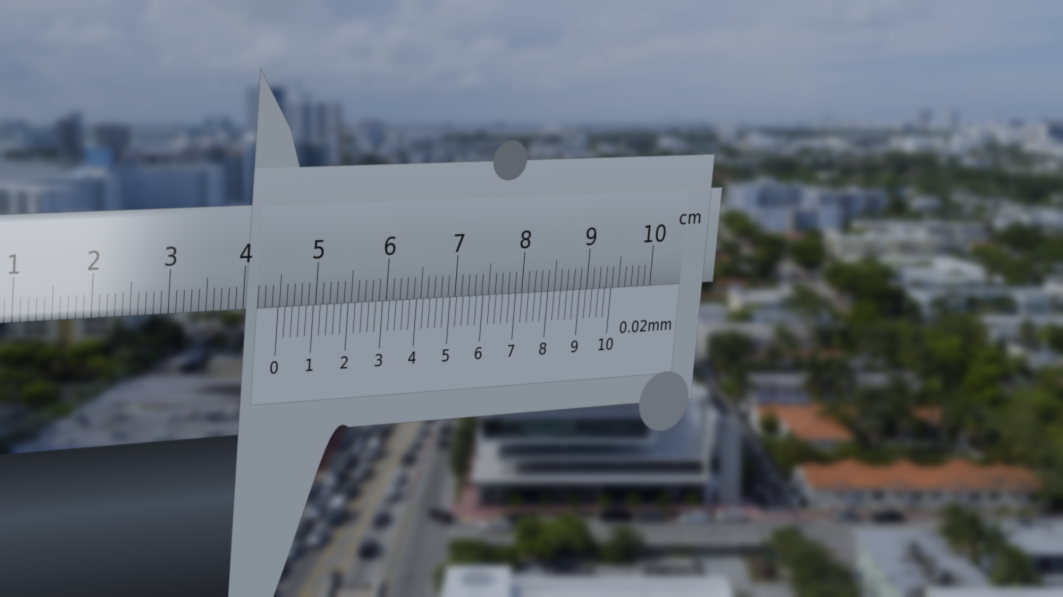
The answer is 44.8 mm
